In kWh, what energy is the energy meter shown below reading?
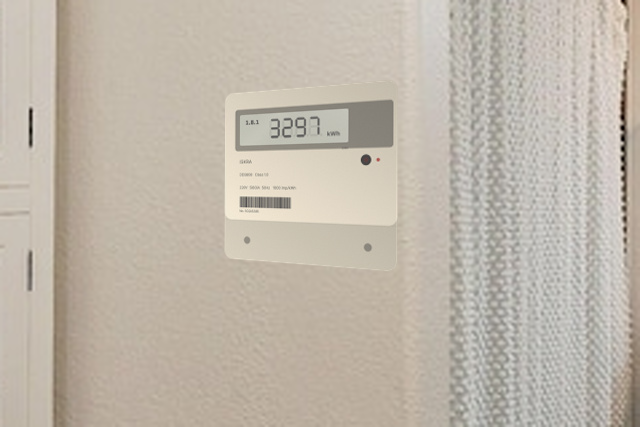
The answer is 3297 kWh
